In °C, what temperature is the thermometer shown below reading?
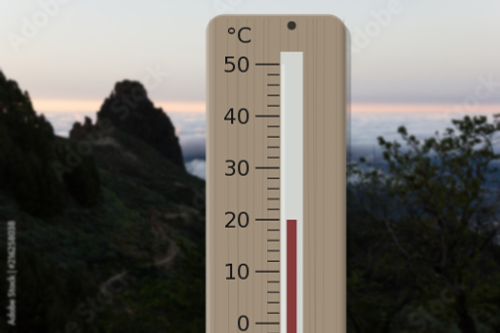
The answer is 20 °C
